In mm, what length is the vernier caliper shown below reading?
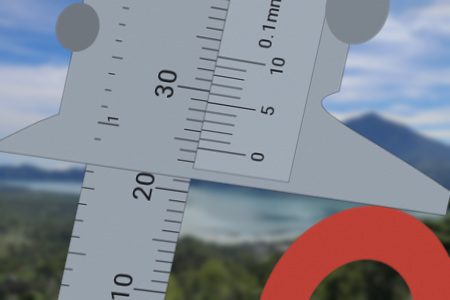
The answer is 24.4 mm
